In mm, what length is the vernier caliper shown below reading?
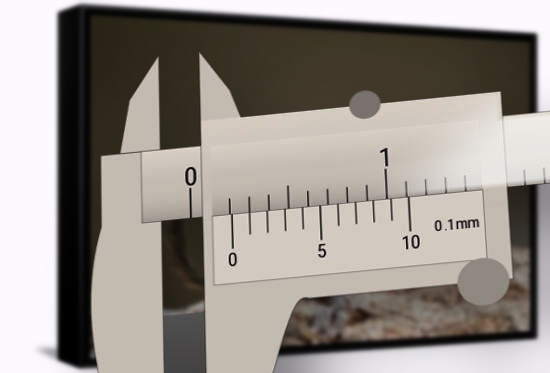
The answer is 2.1 mm
